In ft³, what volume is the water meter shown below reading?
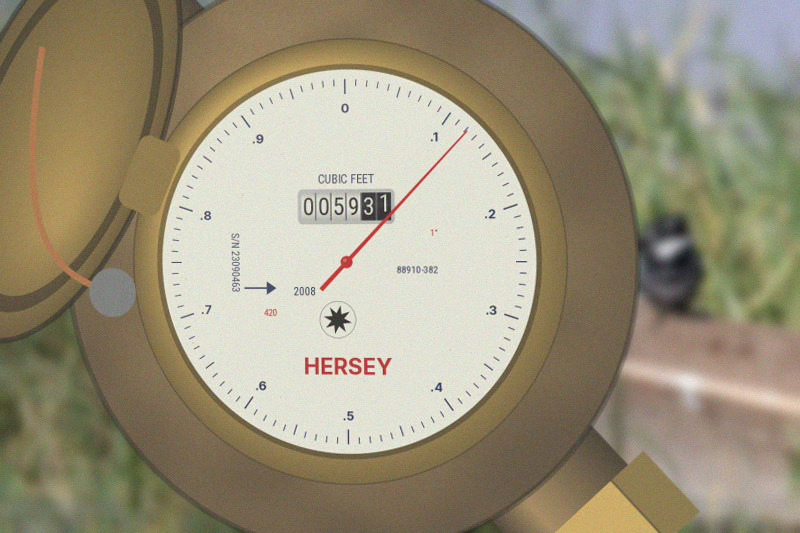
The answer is 5931.12 ft³
